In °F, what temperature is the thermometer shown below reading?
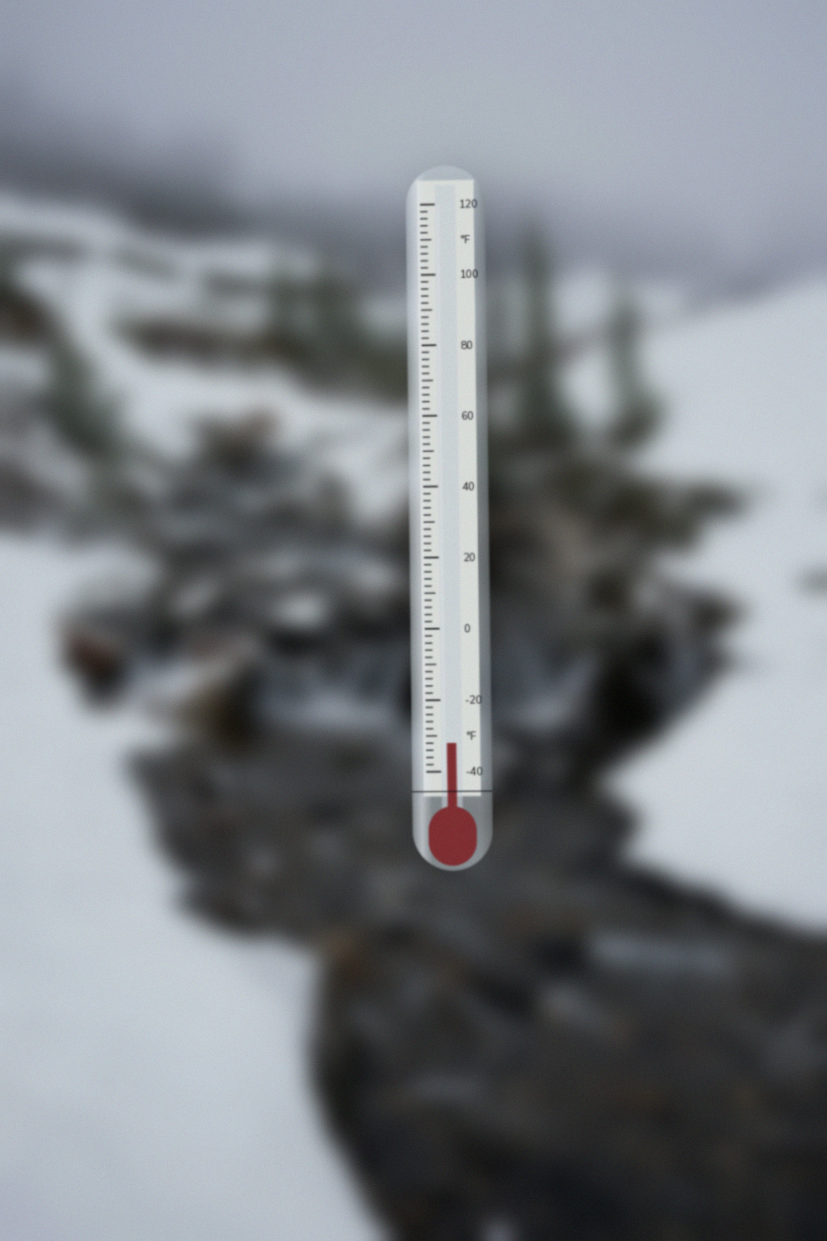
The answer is -32 °F
